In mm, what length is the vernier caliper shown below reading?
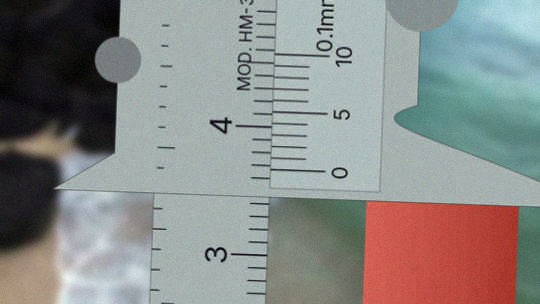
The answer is 36.7 mm
